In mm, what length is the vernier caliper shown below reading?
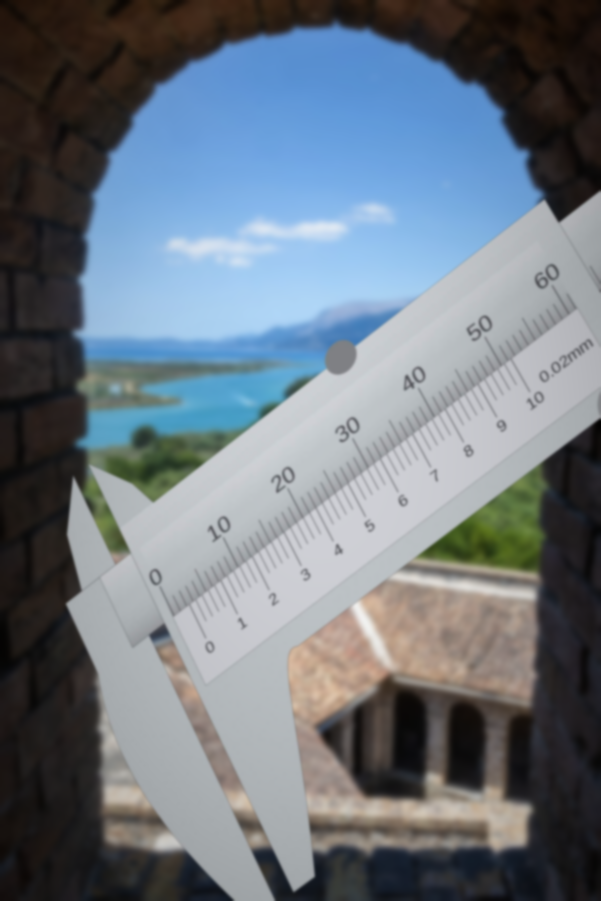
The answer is 2.4 mm
